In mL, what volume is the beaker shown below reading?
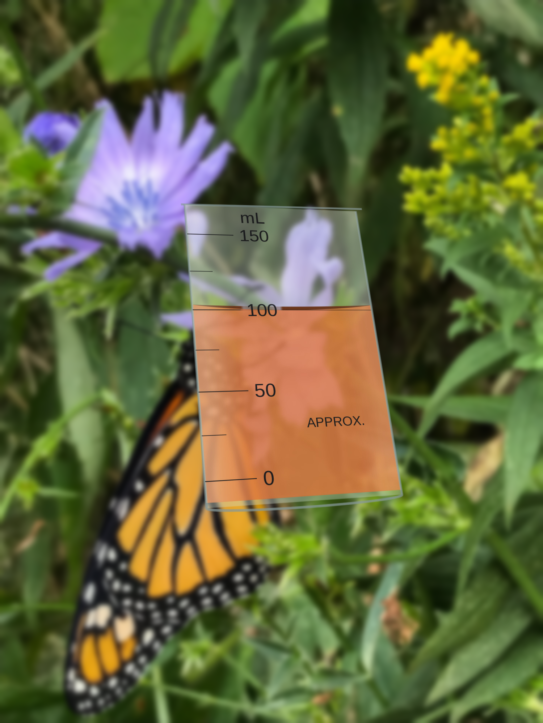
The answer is 100 mL
